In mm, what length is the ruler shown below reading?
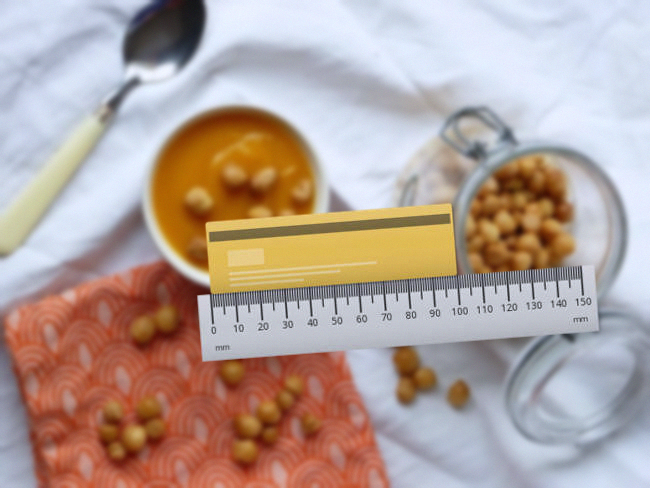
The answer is 100 mm
